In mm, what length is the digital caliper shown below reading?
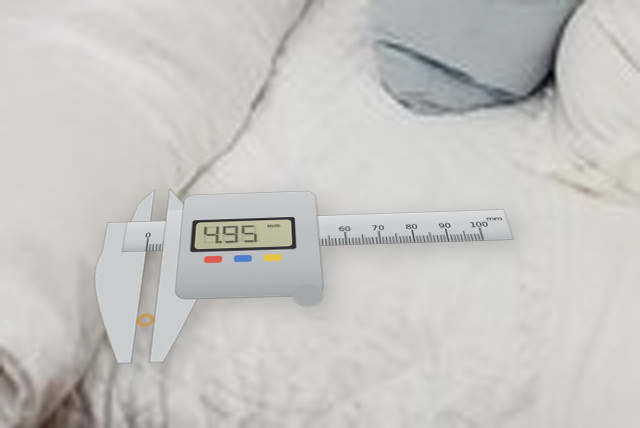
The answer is 4.95 mm
